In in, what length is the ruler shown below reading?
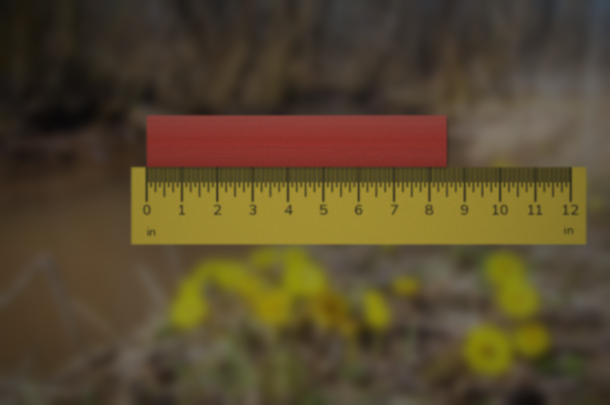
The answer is 8.5 in
